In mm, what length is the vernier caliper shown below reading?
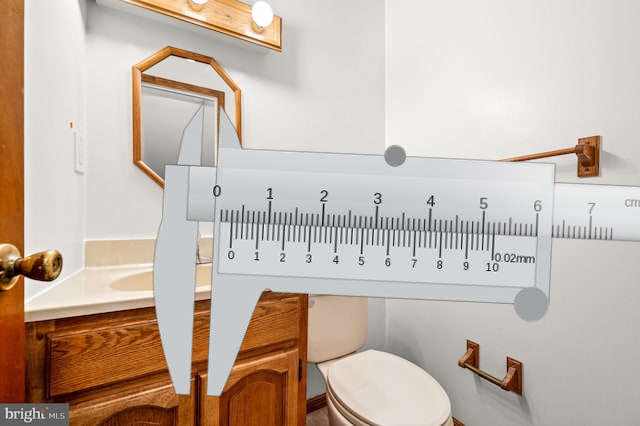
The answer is 3.0 mm
